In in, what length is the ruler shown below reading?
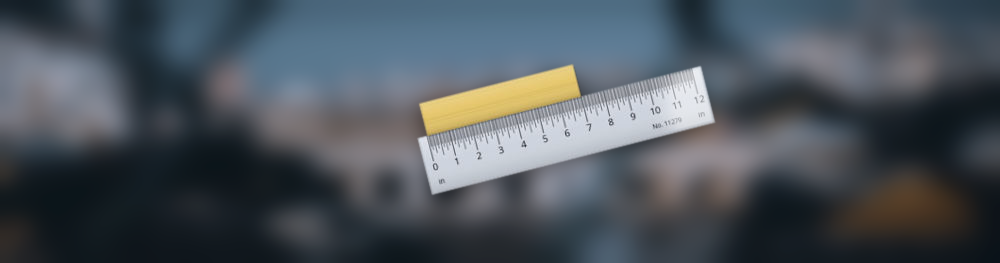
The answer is 7 in
